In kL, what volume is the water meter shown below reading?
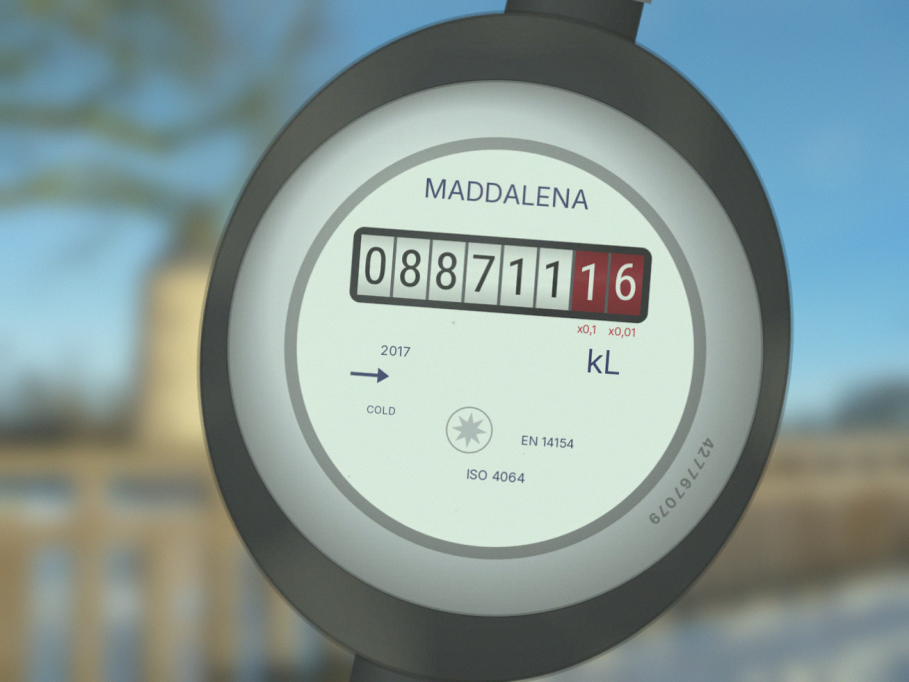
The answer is 88711.16 kL
